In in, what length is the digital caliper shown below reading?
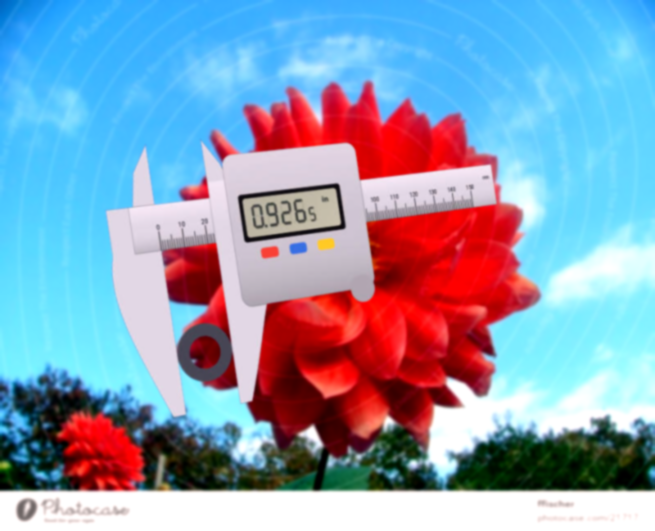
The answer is 0.9265 in
